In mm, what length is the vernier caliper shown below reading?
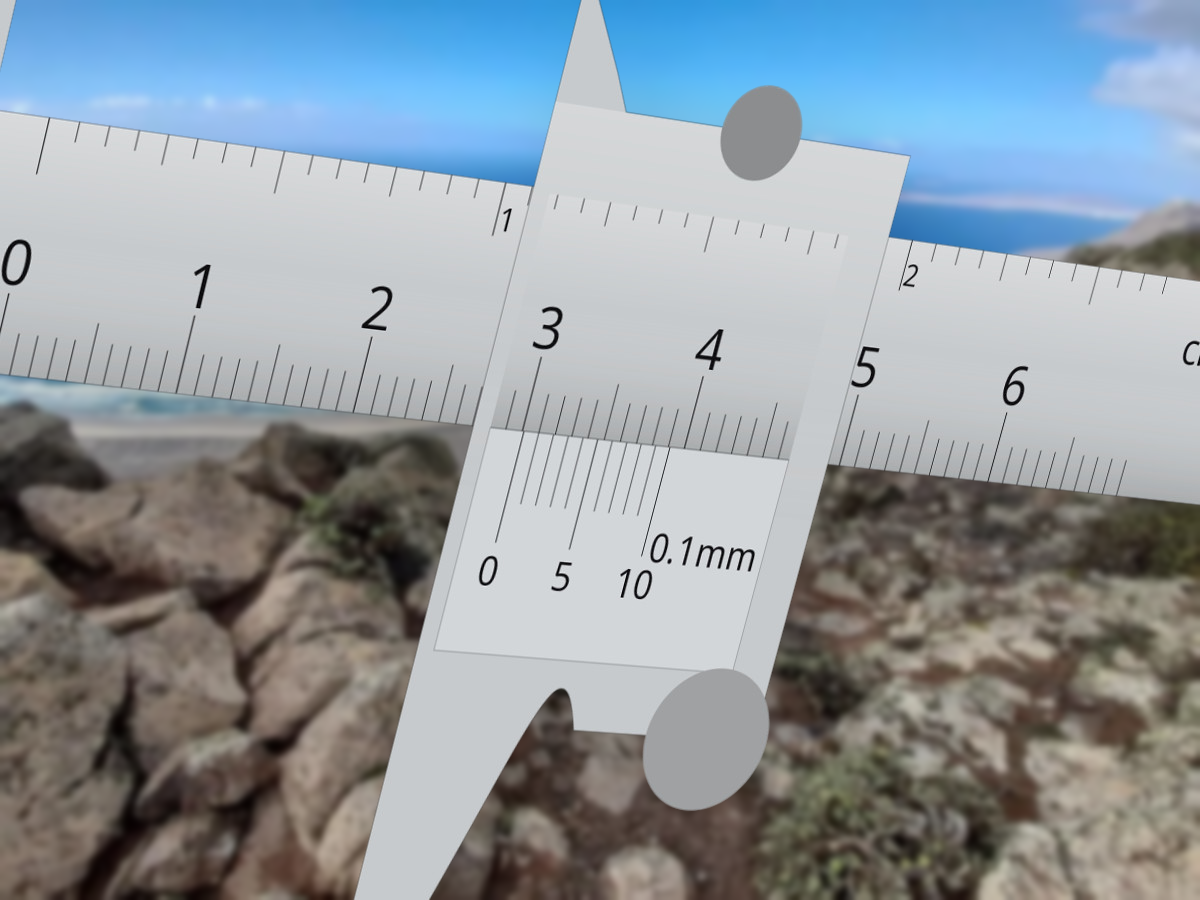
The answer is 30.1 mm
